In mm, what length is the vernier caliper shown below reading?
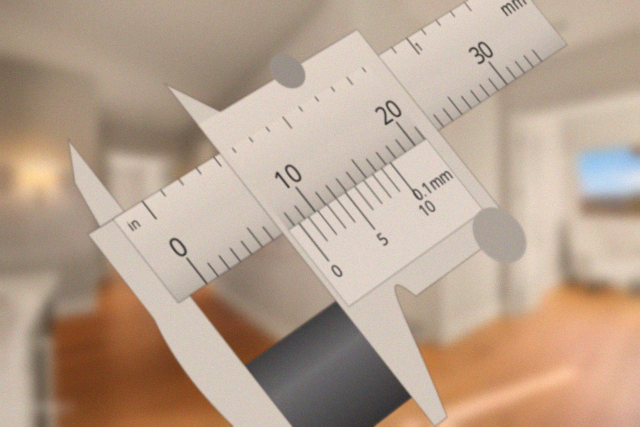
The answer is 8.4 mm
